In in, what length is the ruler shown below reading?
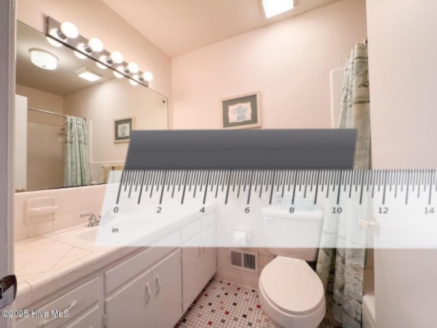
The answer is 10.5 in
